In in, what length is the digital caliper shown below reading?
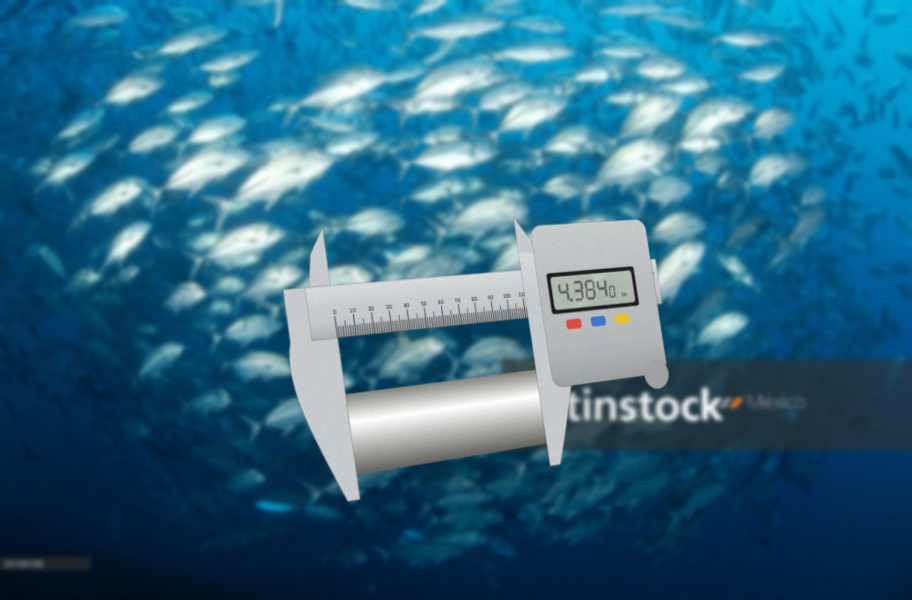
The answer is 4.3840 in
